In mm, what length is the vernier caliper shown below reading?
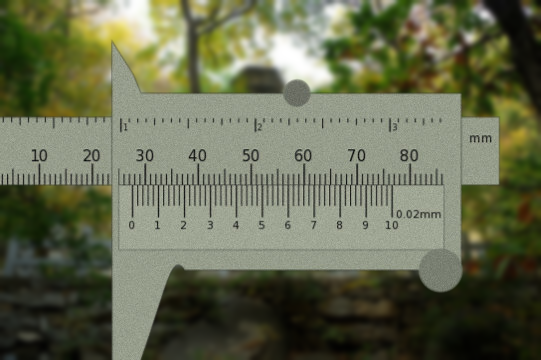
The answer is 27.6 mm
